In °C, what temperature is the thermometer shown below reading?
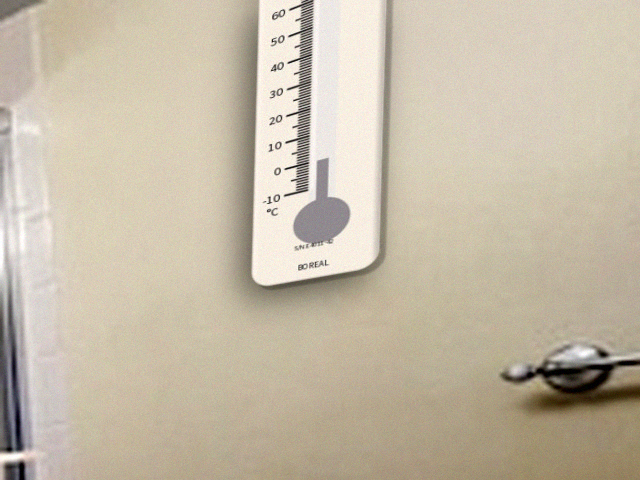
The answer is 0 °C
